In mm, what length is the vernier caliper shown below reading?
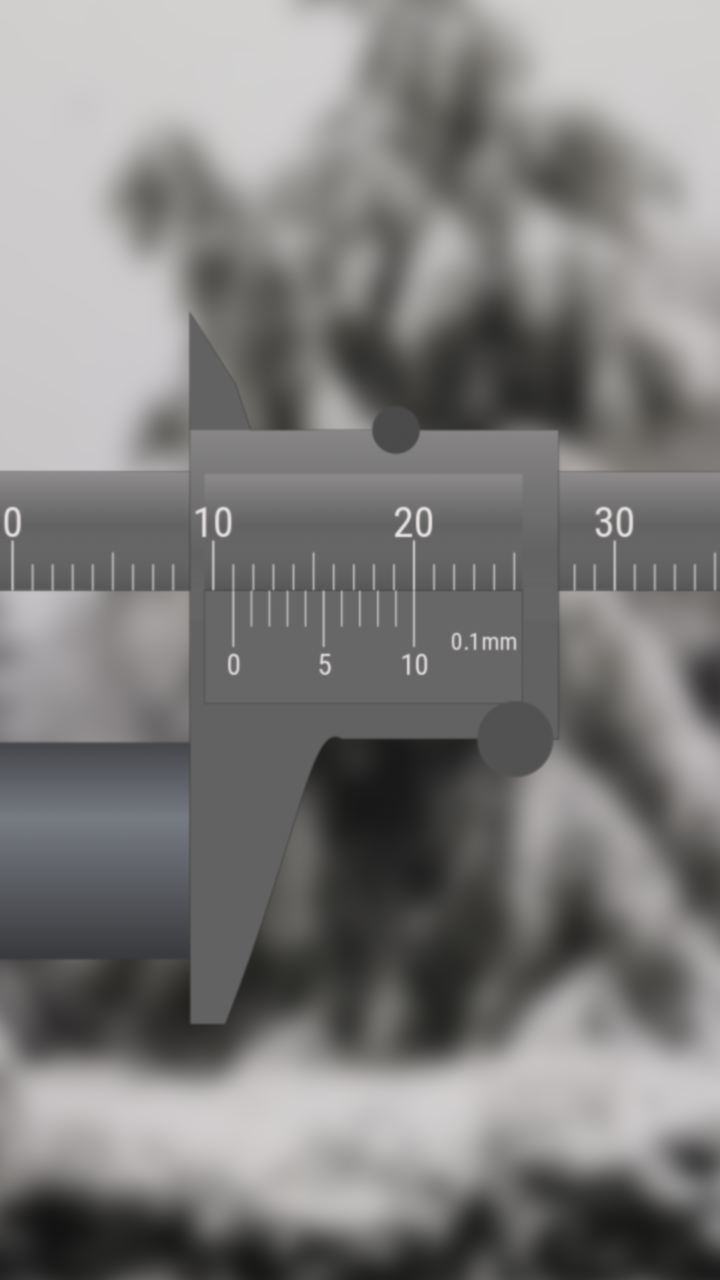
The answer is 11.0 mm
